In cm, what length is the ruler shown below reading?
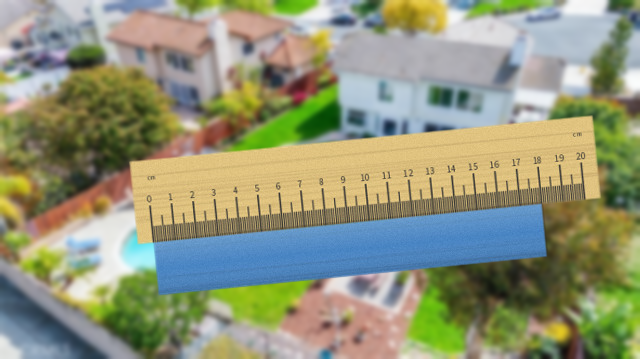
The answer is 18 cm
